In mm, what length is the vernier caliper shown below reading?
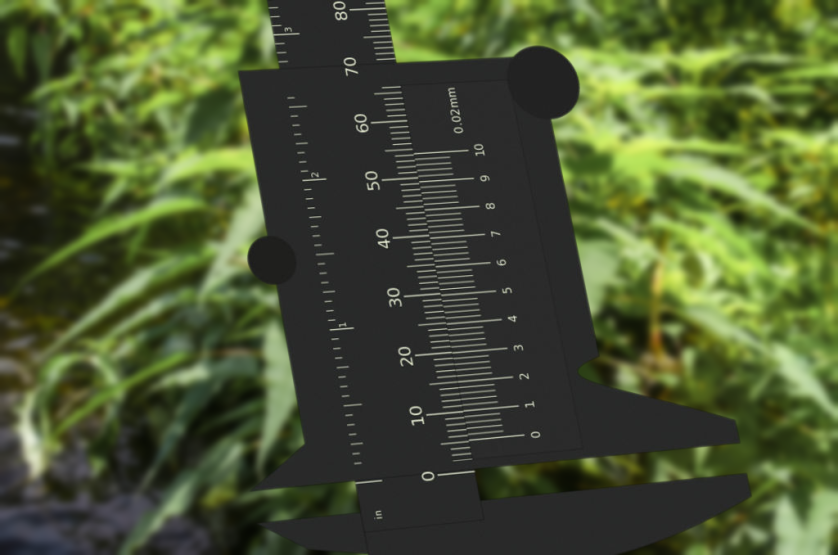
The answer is 5.2 mm
